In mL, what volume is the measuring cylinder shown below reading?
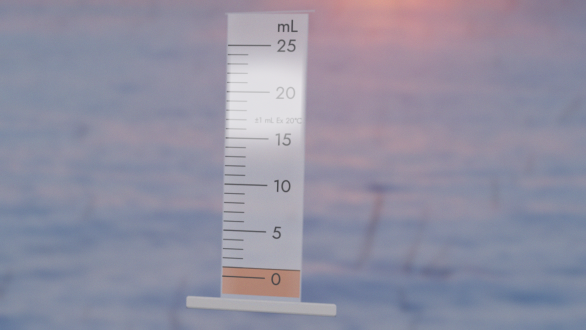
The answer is 1 mL
